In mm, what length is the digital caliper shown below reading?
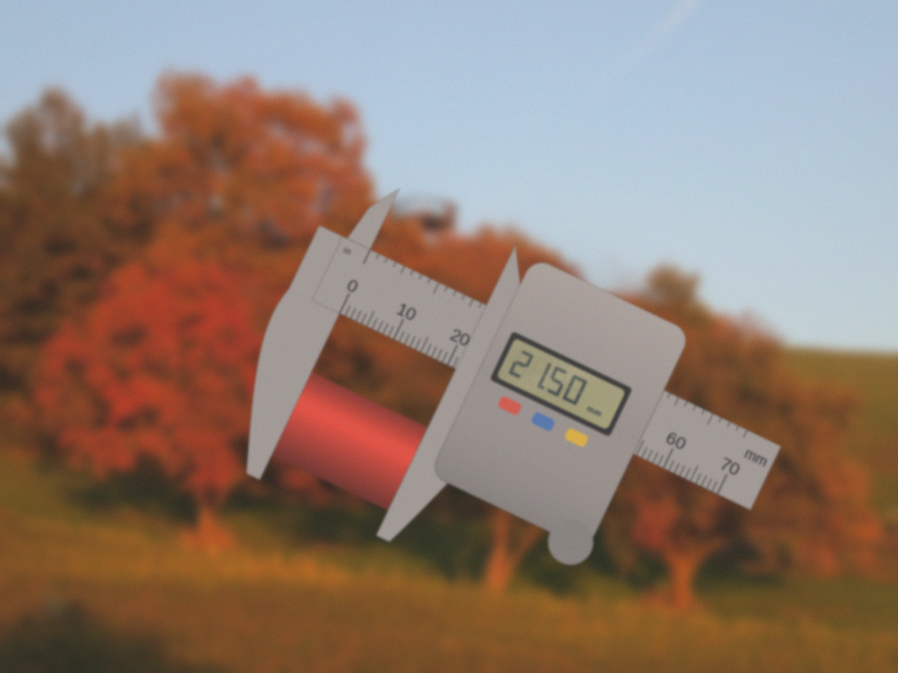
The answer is 21.50 mm
